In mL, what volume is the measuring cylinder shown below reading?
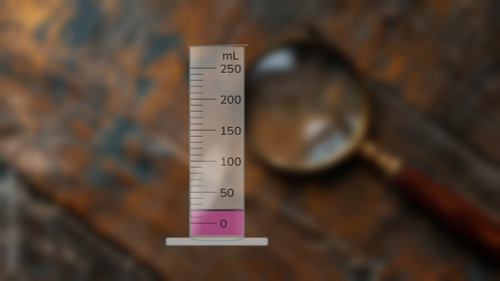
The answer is 20 mL
